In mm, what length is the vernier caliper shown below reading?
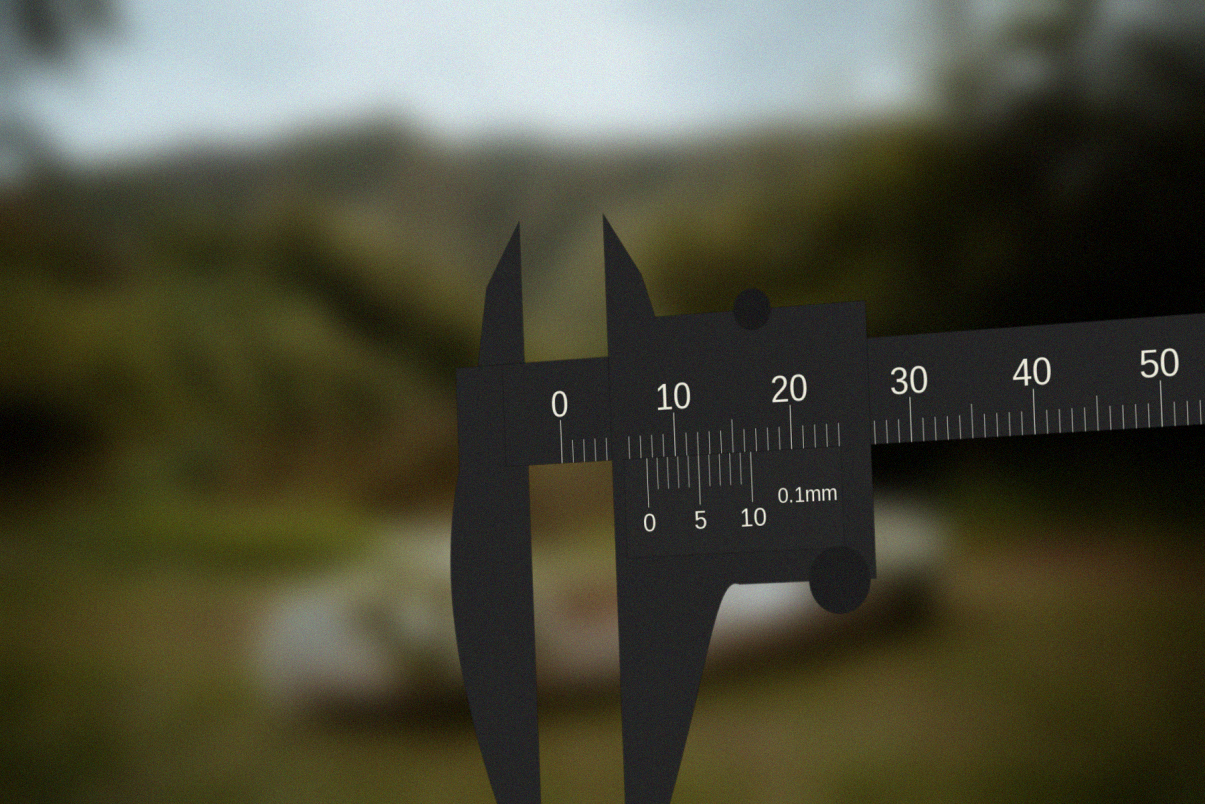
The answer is 7.5 mm
